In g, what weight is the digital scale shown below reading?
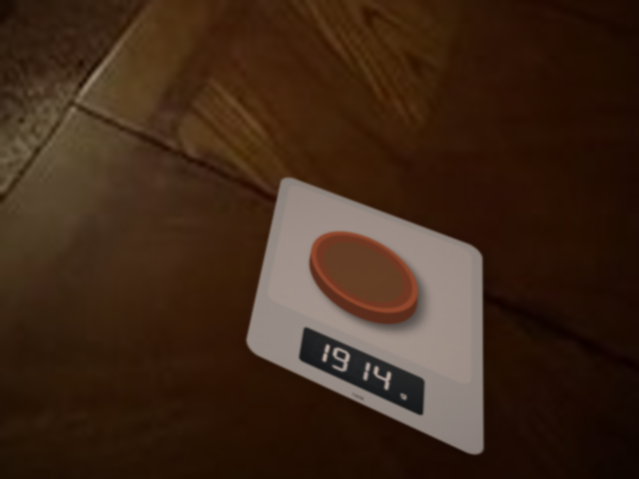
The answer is 1914 g
